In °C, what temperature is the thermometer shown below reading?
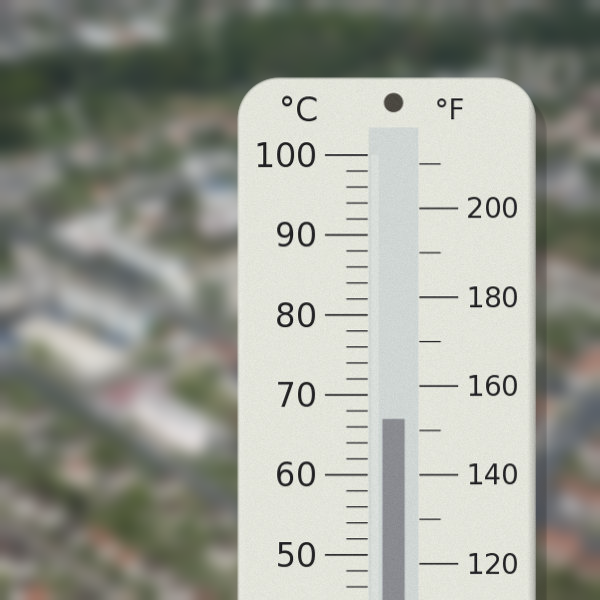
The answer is 67 °C
